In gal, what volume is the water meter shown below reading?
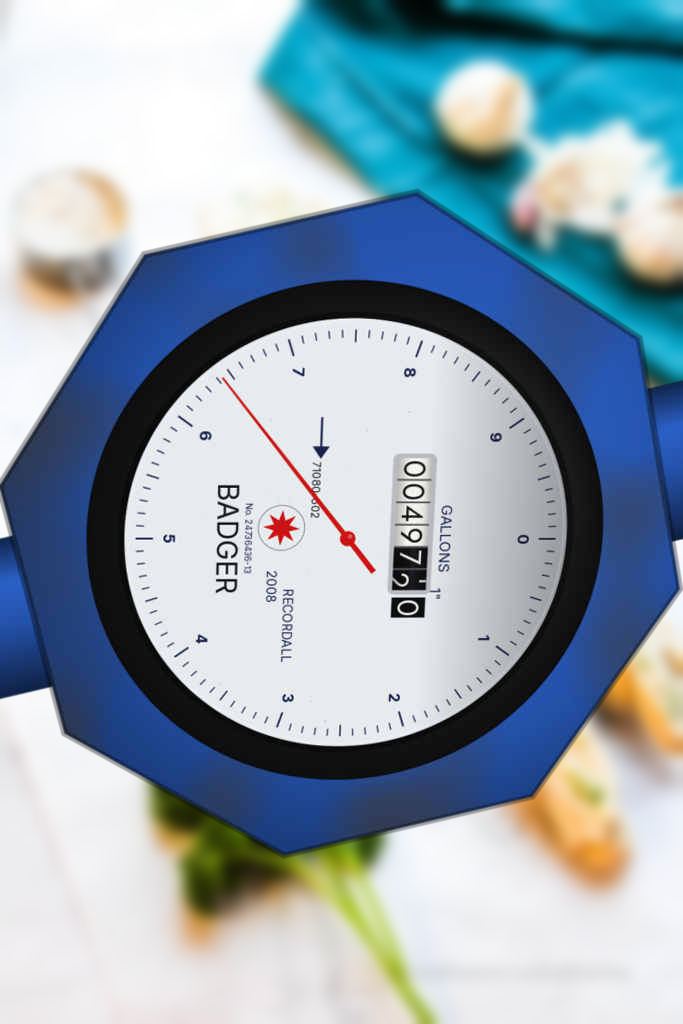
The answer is 49716.4 gal
